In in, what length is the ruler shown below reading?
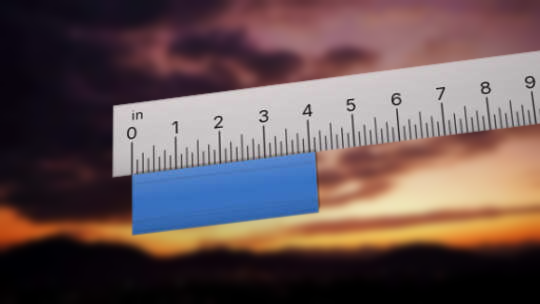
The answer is 4.125 in
